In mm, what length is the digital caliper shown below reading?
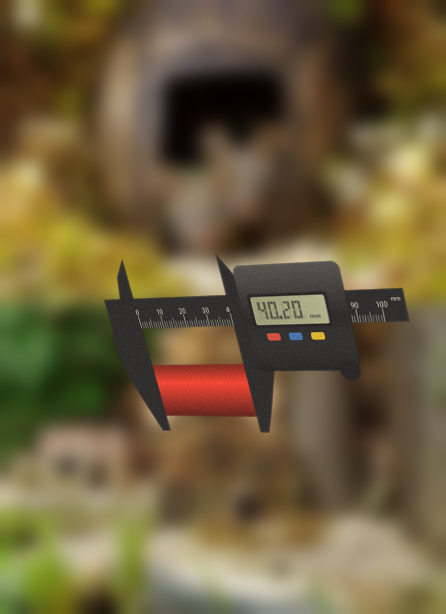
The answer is 40.20 mm
